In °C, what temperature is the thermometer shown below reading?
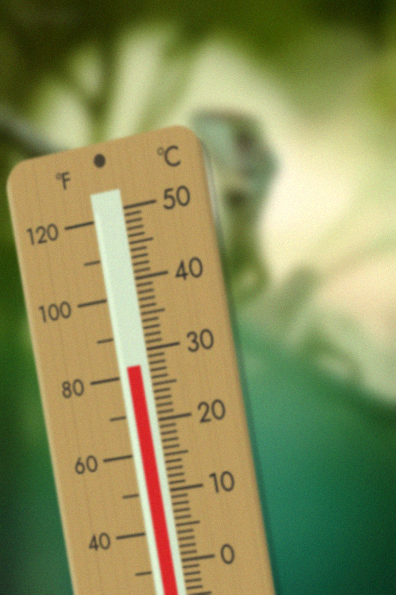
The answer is 28 °C
